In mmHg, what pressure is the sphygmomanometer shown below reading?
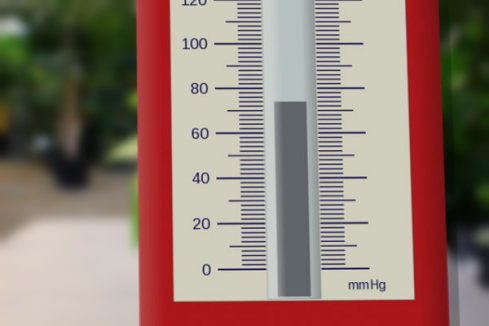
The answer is 74 mmHg
